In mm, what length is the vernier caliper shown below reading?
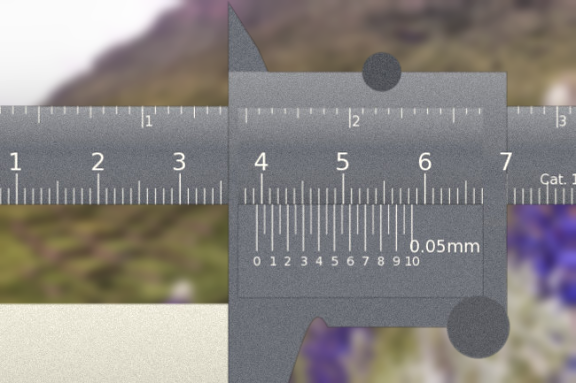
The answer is 39.4 mm
